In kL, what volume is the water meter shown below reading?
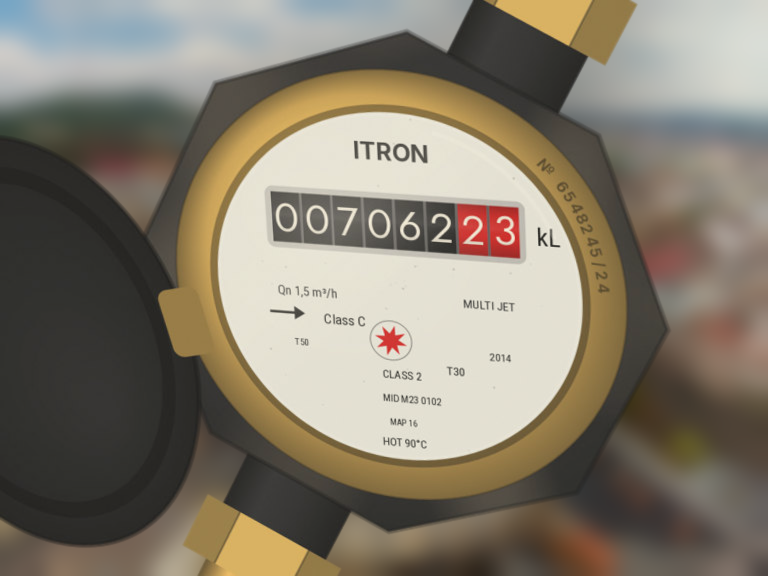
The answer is 7062.23 kL
